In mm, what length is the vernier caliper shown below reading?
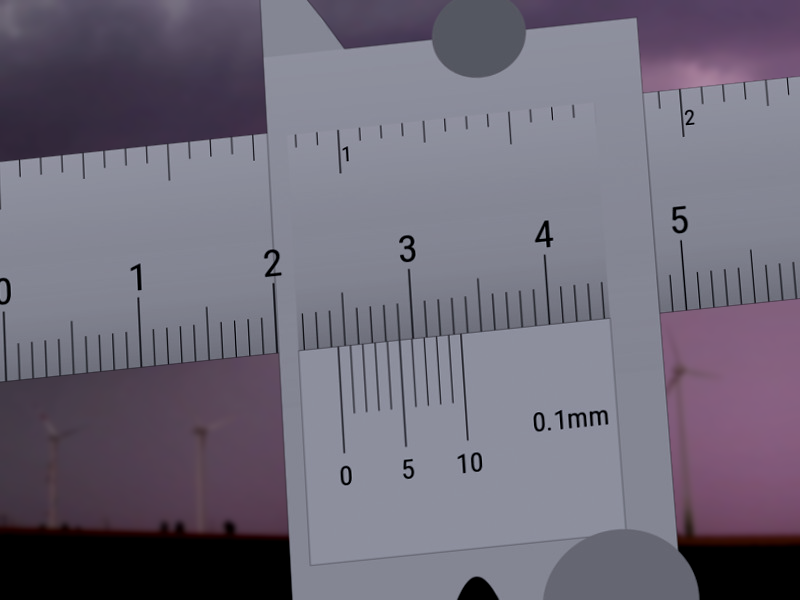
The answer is 24.5 mm
